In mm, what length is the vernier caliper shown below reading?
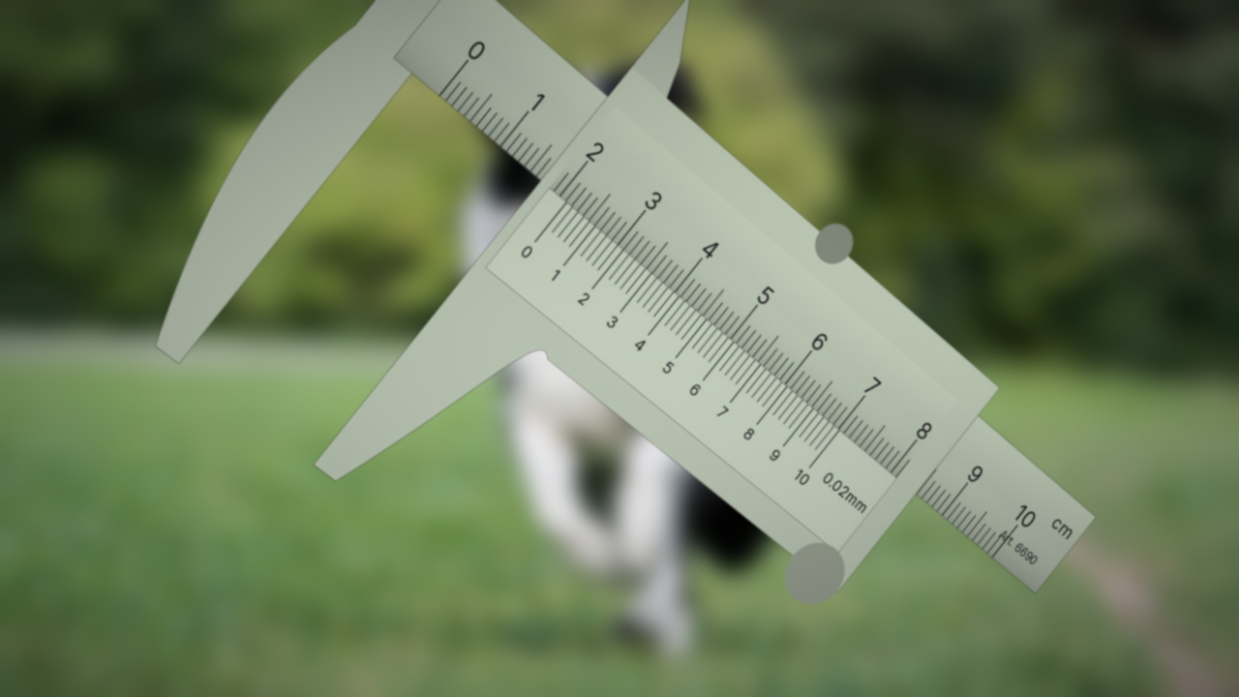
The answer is 21.2 mm
